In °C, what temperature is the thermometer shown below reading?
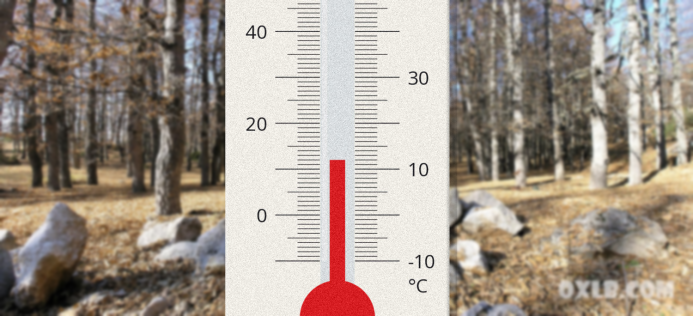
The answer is 12 °C
